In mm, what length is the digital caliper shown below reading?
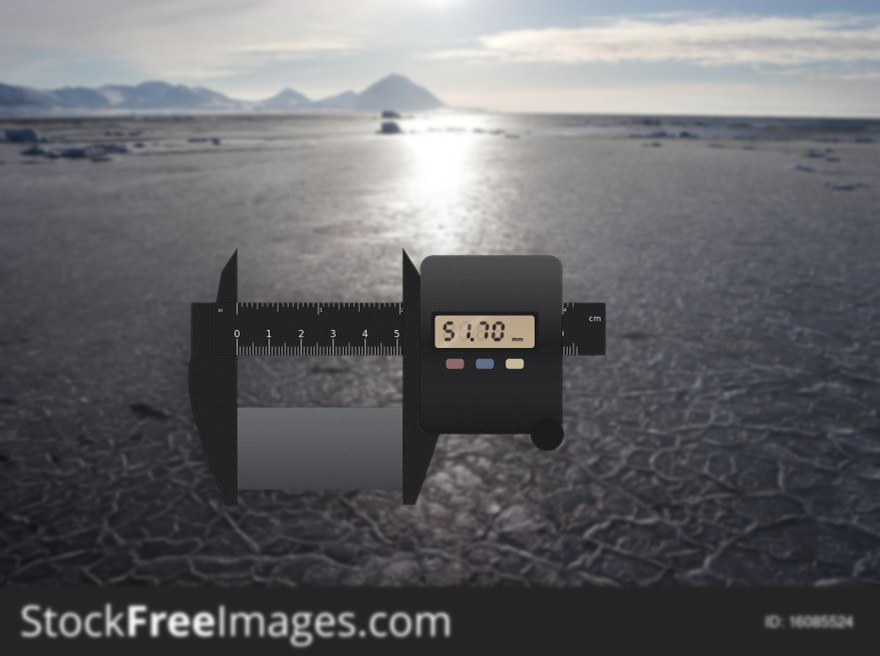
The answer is 51.70 mm
